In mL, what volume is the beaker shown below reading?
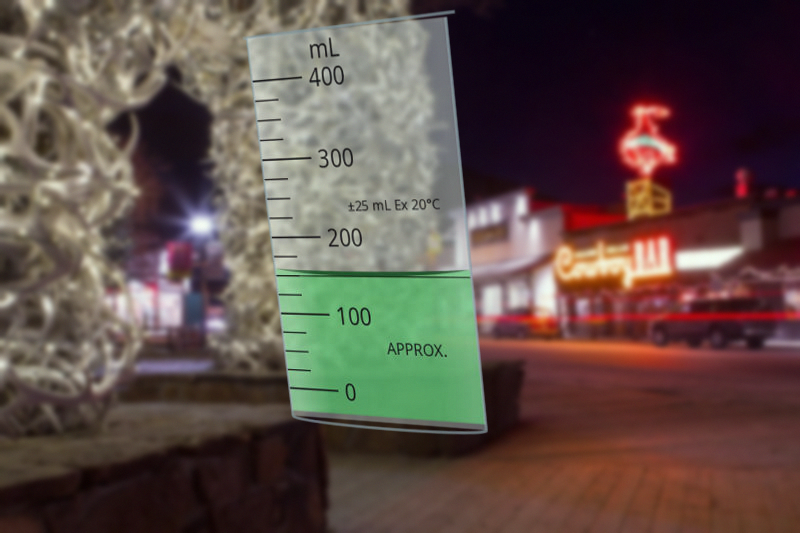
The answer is 150 mL
